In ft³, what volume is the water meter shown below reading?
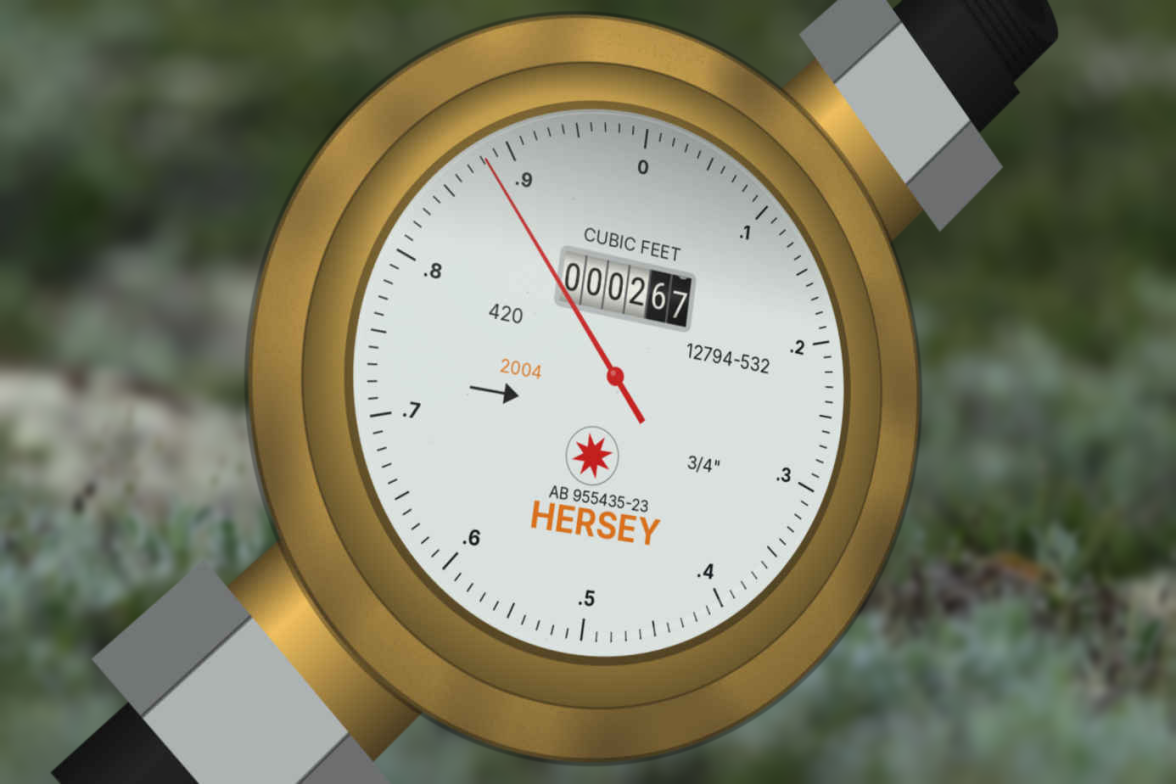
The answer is 266.88 ft³
